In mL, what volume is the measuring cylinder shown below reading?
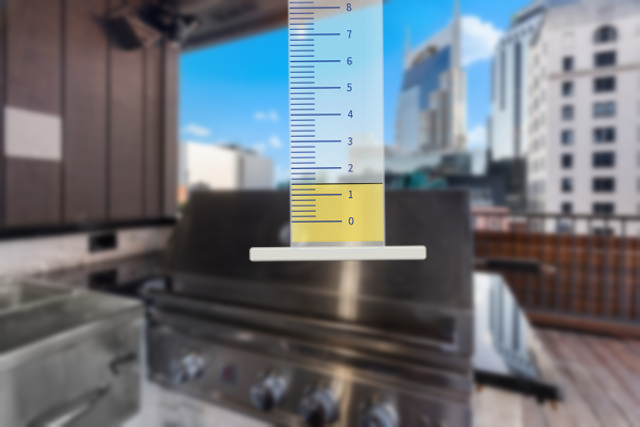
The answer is 1.4 mL
